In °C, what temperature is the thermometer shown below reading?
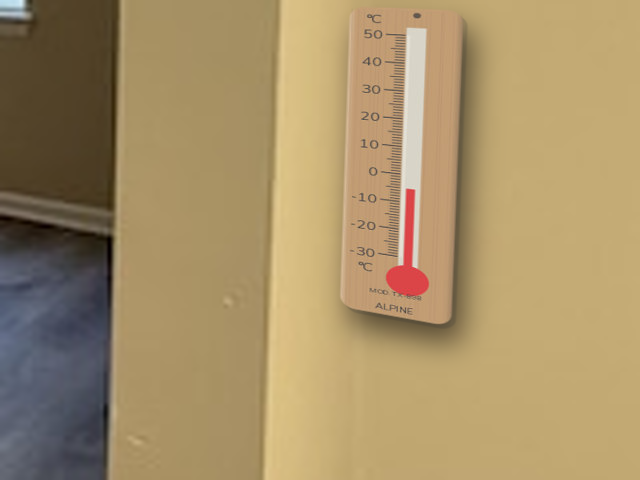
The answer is -5 °C
